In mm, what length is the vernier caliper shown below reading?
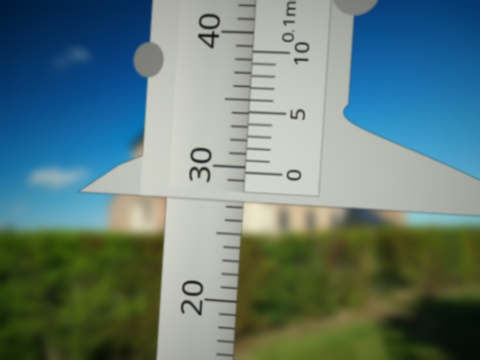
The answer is 29.6 mm
